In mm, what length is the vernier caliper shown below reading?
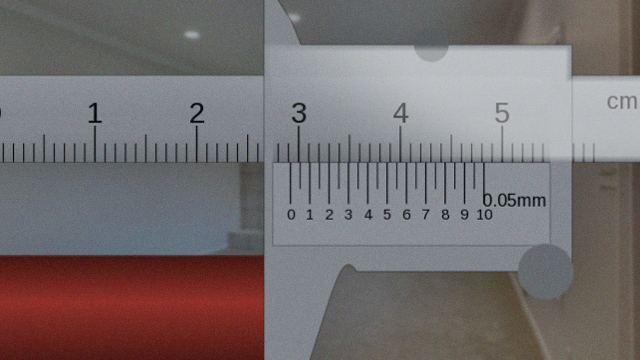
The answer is 29.2 mm
